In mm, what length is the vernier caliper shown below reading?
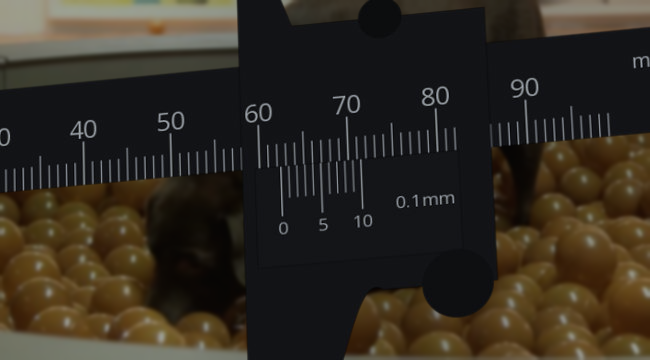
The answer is 62.4 mm
